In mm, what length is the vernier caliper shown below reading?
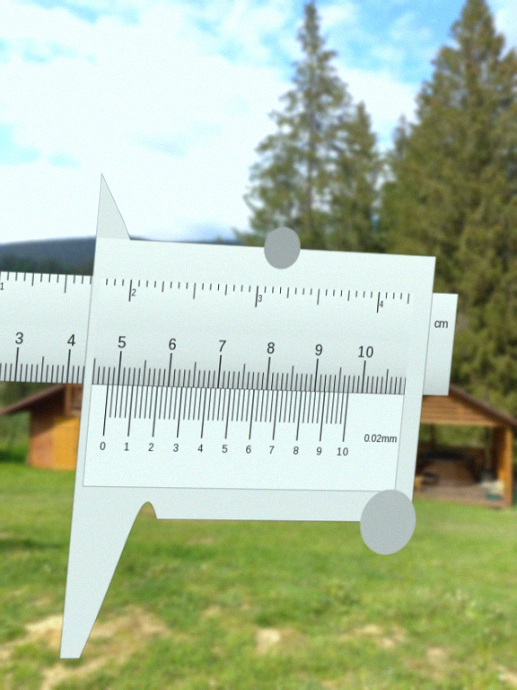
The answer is 48.0 mm
